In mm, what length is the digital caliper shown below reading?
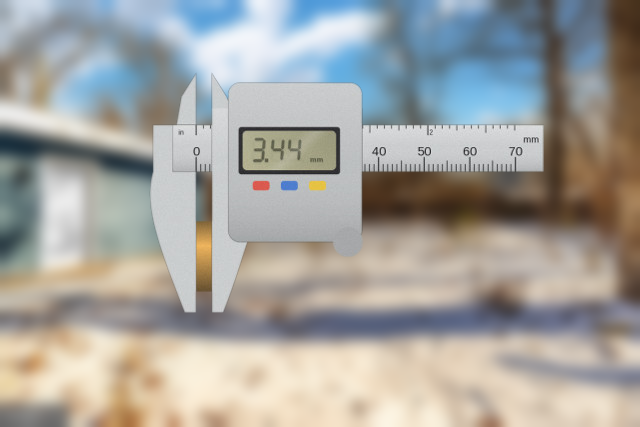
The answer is 3.44 mm
